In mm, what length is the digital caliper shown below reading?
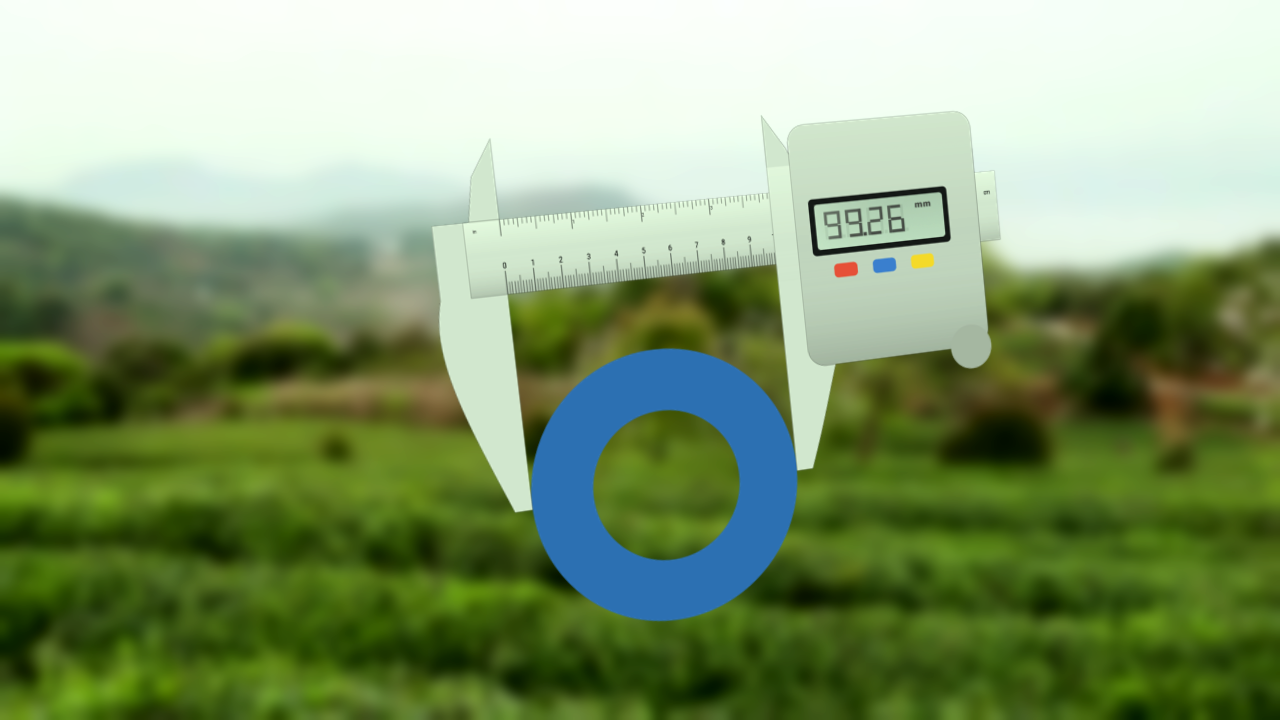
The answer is 99.26 mm
